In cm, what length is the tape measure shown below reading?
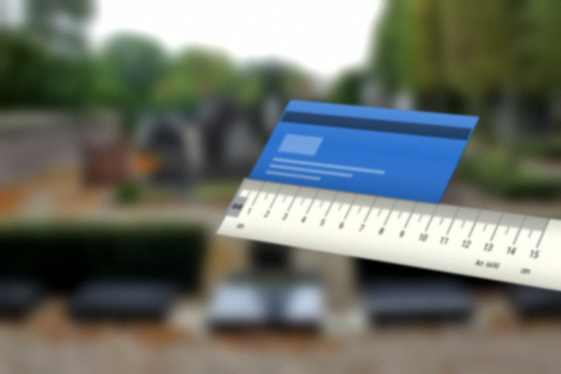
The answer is 10 cm
